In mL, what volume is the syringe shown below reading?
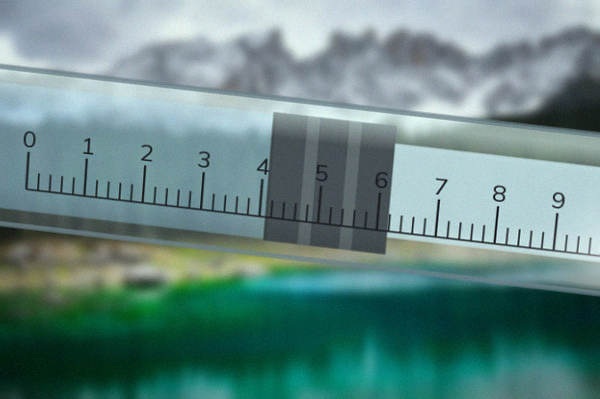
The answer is 4.1 mL
